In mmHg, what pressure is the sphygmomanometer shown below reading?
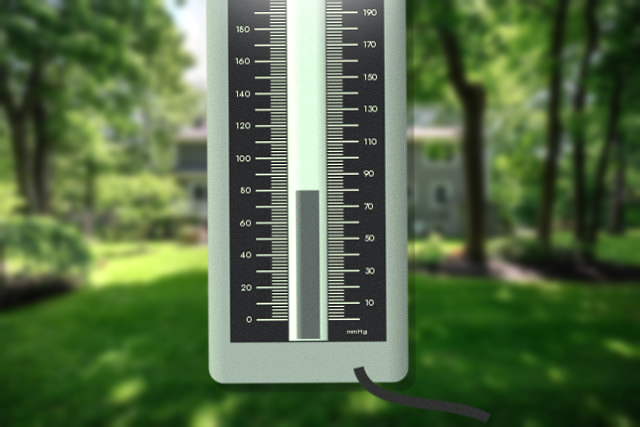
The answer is 80 mmHg
